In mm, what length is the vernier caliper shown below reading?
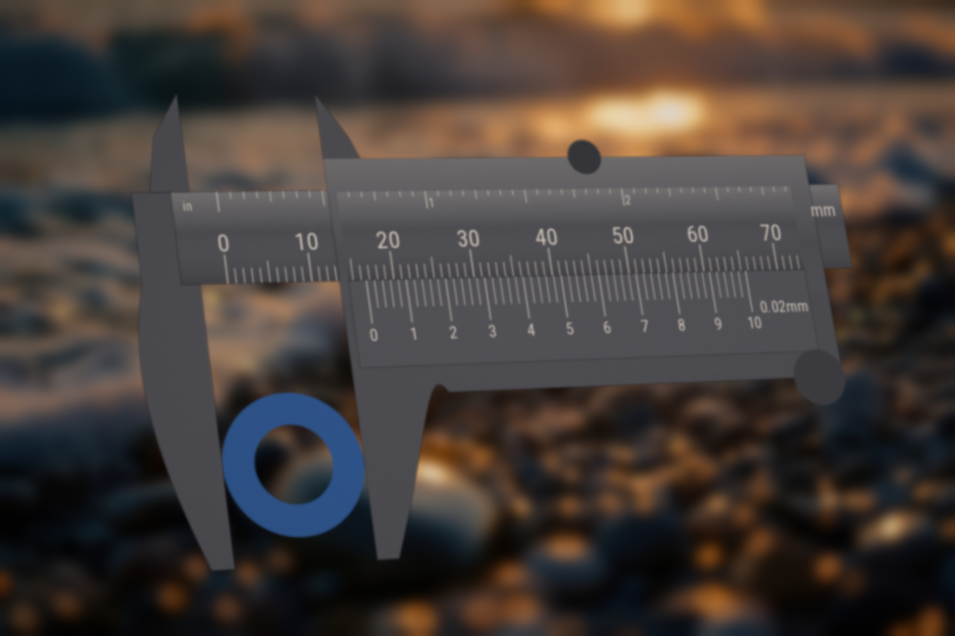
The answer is 16.6 mm
